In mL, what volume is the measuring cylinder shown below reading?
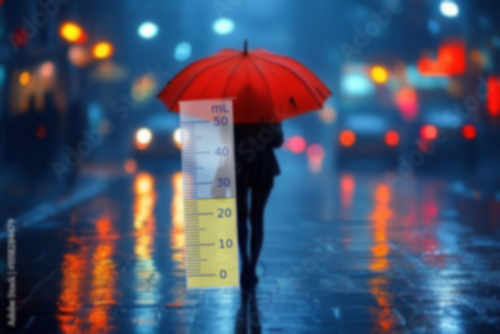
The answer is 25 mL
